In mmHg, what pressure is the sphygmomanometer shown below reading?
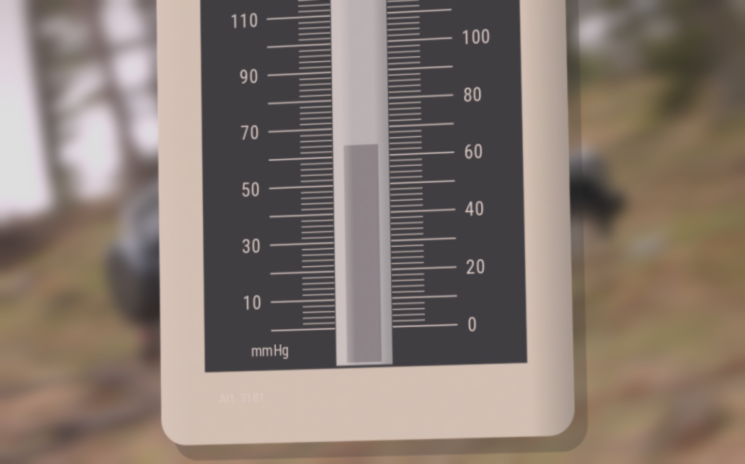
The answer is 64 mmHg
